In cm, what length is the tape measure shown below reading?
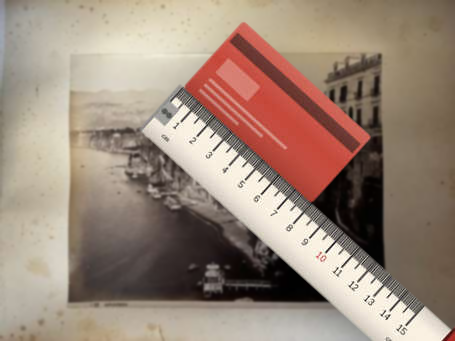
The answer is 8 cm
